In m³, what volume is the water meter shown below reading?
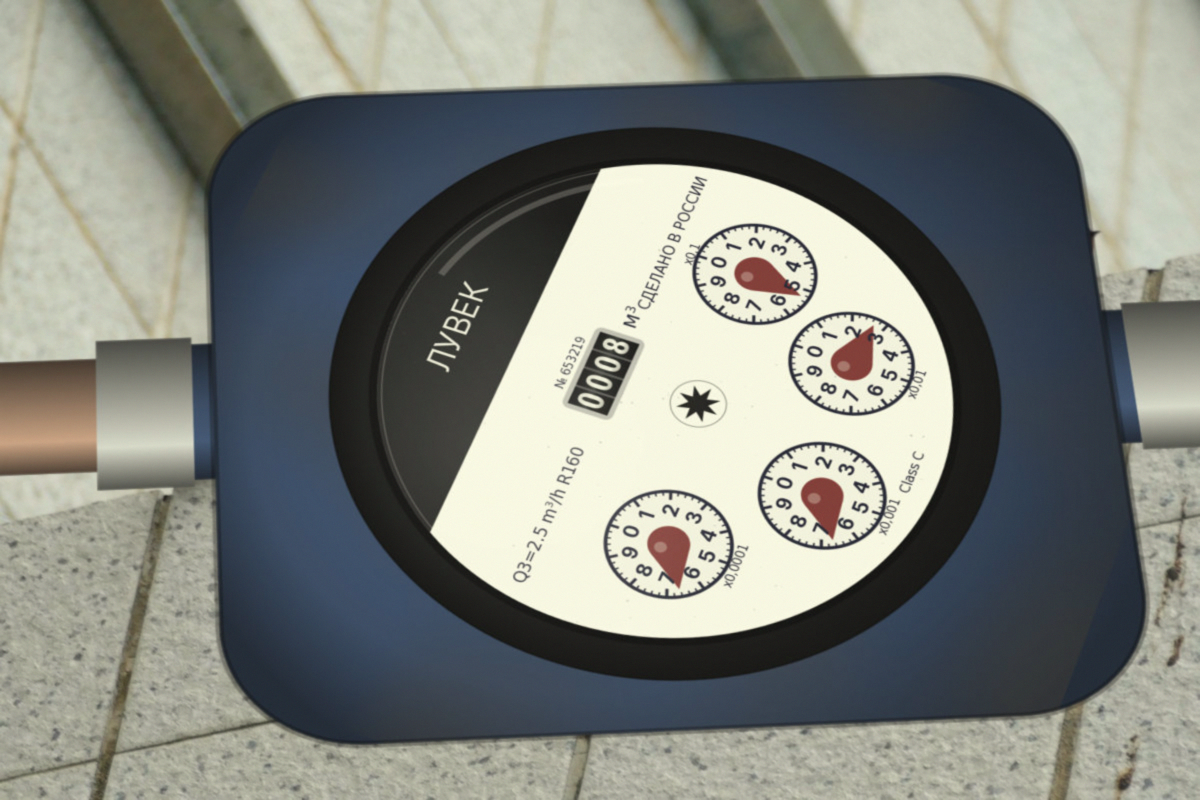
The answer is 8.5266 m³
